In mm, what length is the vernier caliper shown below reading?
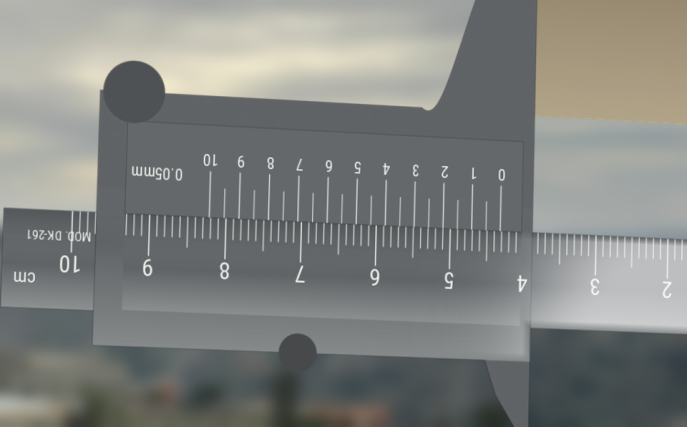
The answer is 43.2 mm
